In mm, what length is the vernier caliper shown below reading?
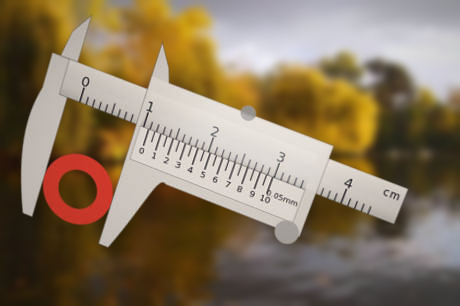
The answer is 10.8 mm
